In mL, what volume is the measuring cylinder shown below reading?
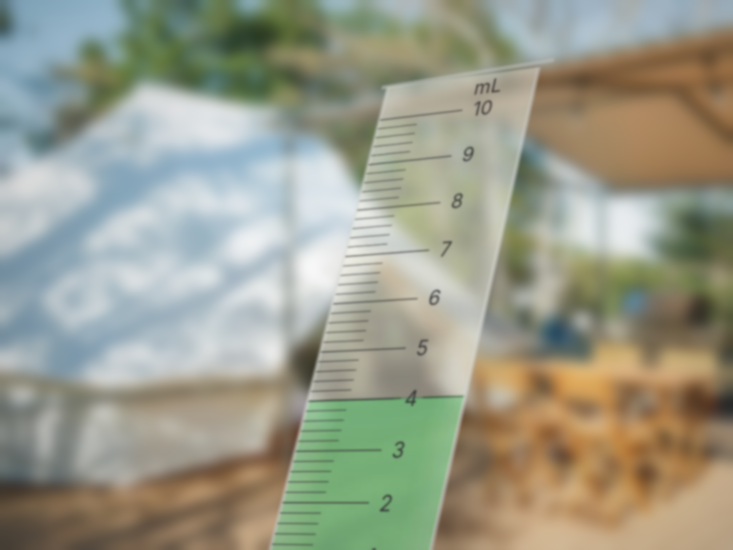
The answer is 4 mL
